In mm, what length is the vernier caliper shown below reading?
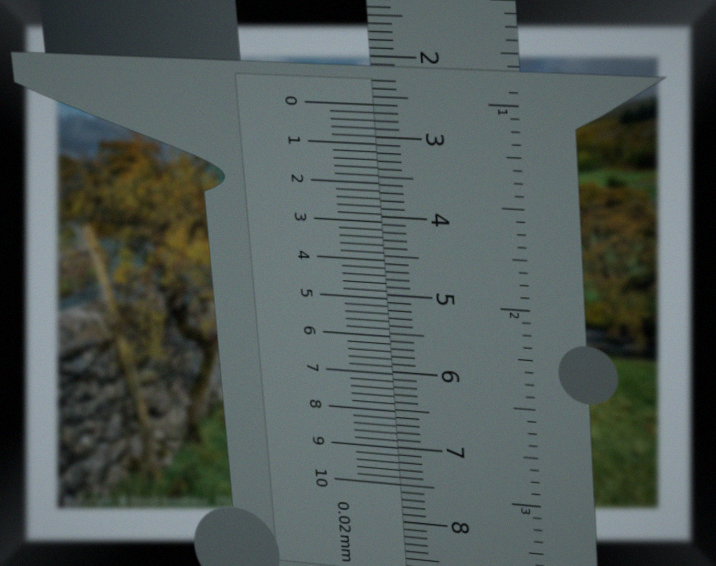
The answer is 26.0 mm
